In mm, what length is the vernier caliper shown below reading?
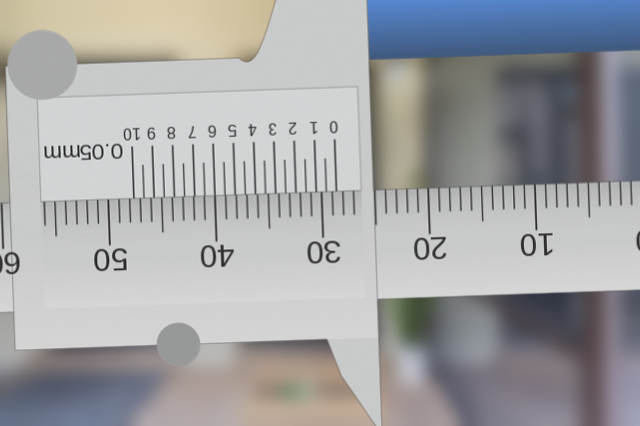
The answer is 28.6 mm
